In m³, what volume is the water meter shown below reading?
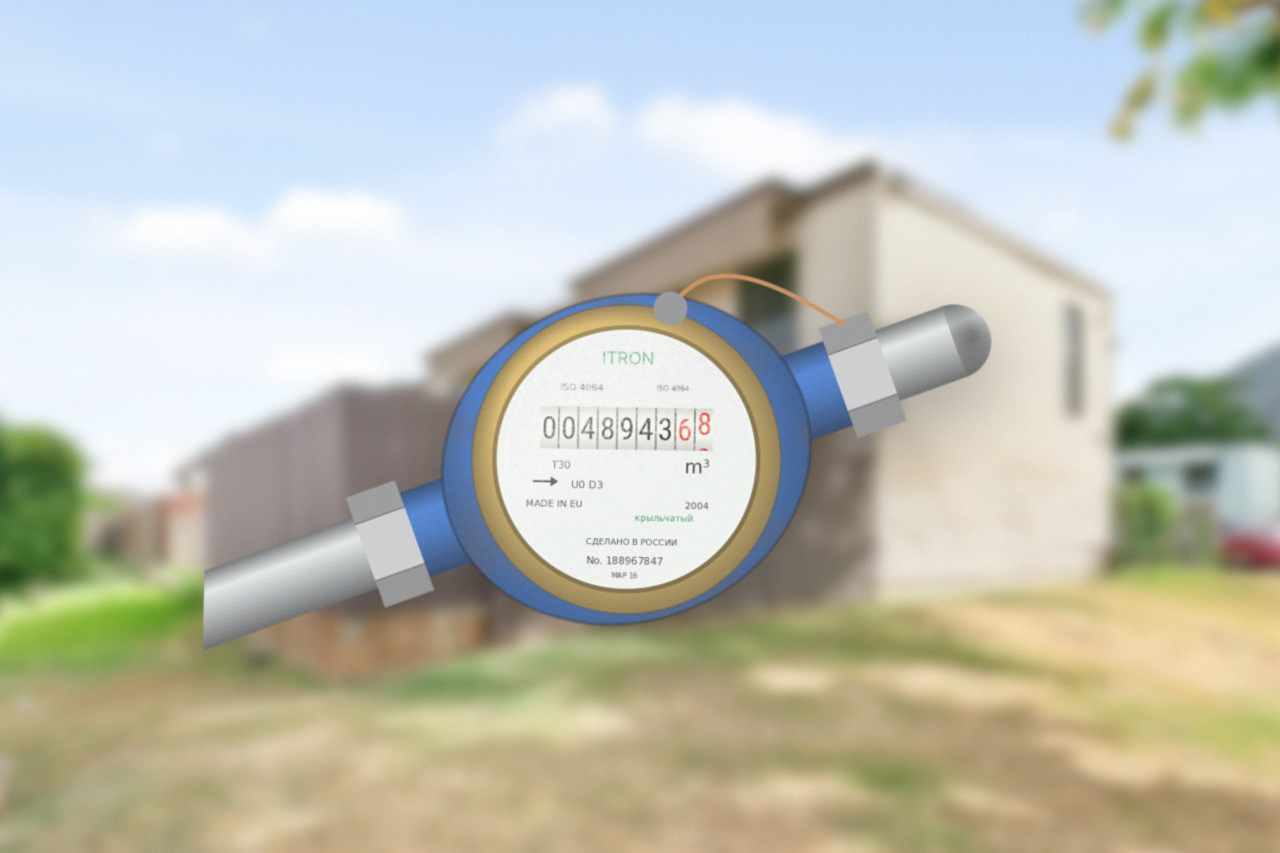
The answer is 48943.68 m³
